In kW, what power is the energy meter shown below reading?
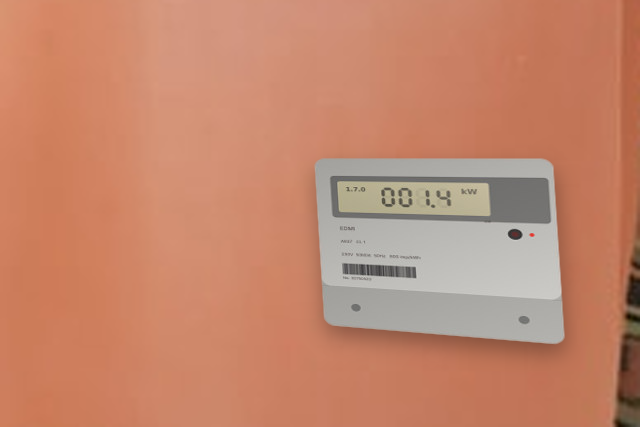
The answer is 1.4 kW
